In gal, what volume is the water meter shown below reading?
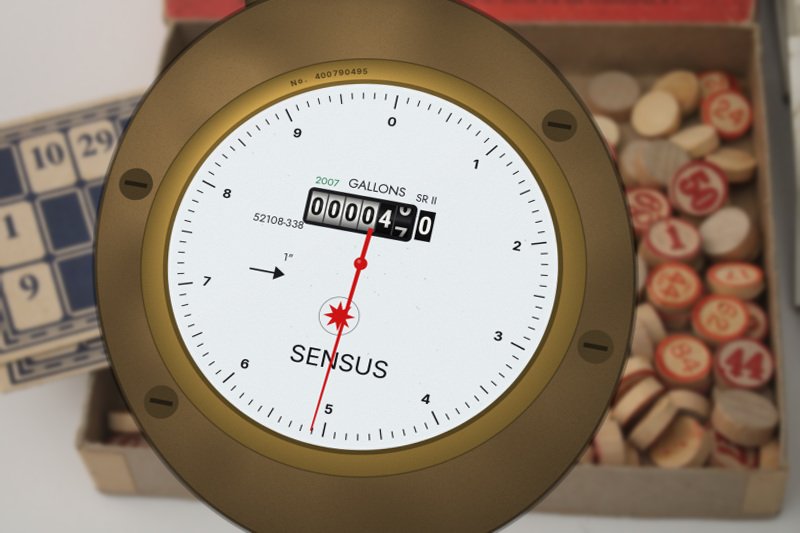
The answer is 465.1 gal
